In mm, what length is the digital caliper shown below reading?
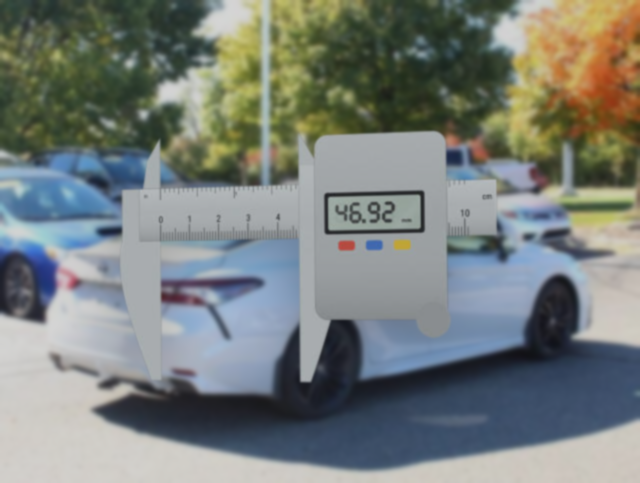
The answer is 46.92 mm
